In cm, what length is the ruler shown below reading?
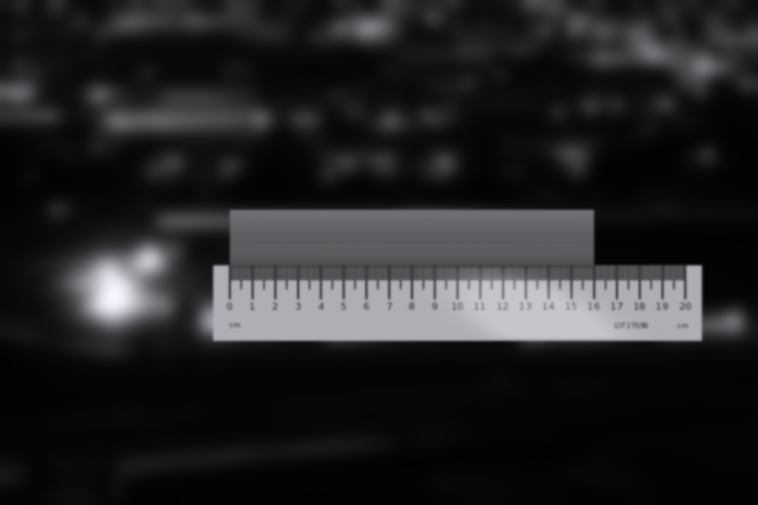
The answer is 16 cm
